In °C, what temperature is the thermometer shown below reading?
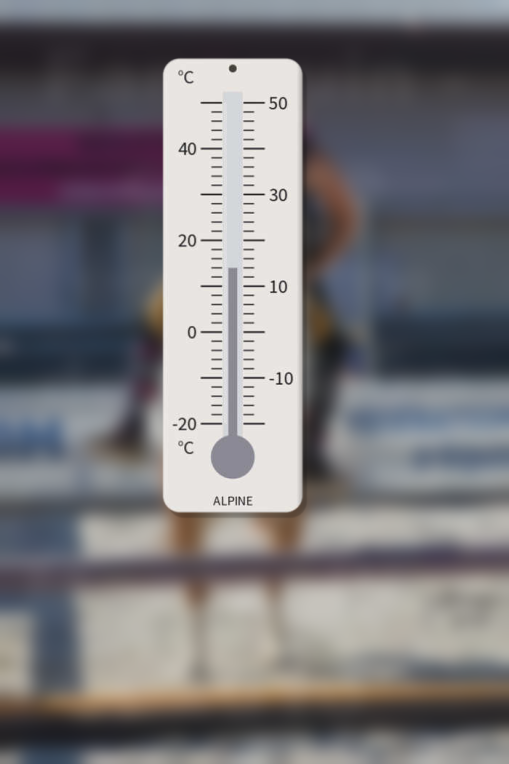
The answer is 14 °C
